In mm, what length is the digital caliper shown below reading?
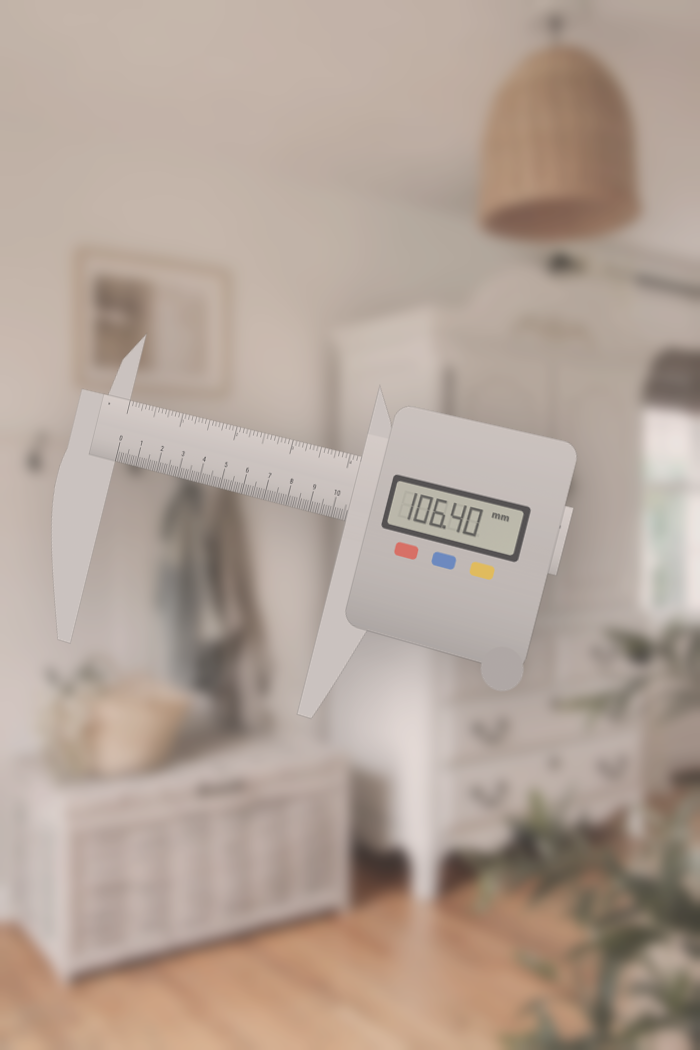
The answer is 106.40 mm
